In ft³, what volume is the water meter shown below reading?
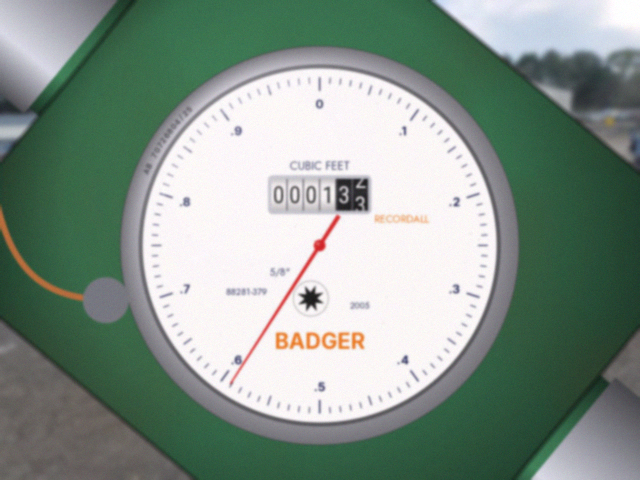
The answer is 132.59 ft³
